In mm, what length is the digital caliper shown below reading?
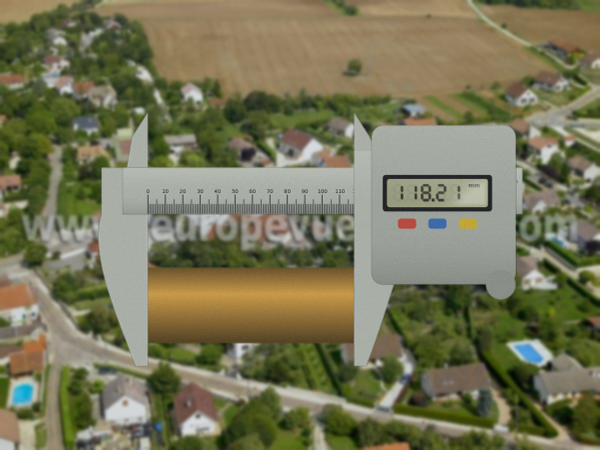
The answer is 118.21 mm
